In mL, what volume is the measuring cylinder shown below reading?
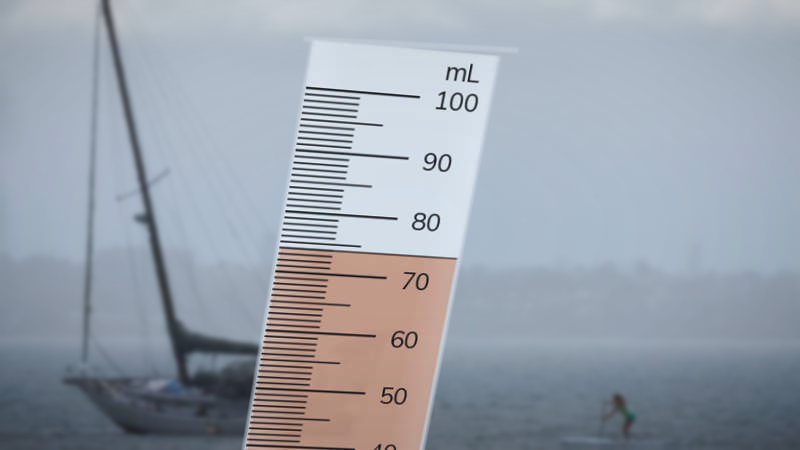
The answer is 74 mL
